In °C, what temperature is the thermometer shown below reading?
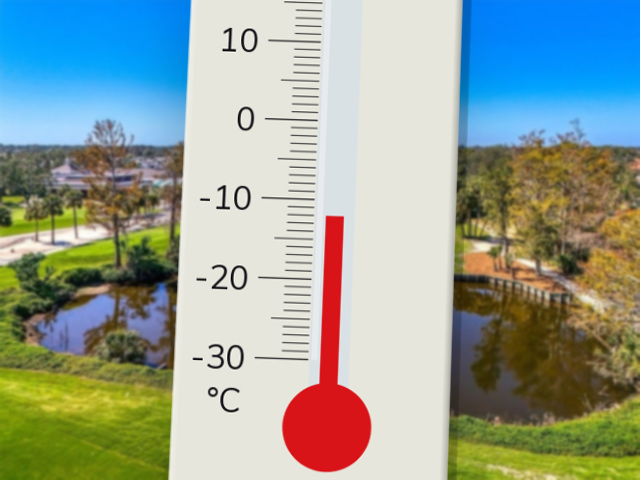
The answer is -12 °C
